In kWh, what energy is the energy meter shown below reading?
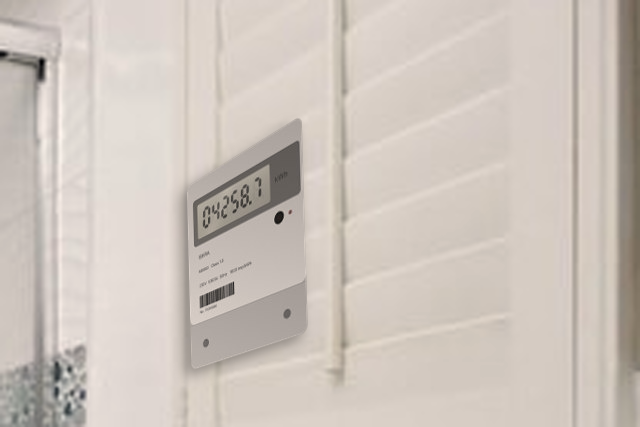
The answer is 4258.7 kWh
